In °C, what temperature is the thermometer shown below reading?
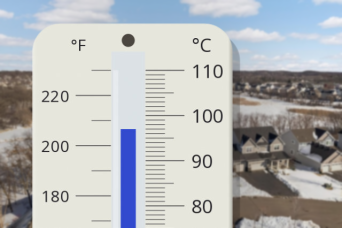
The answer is 97 °C
